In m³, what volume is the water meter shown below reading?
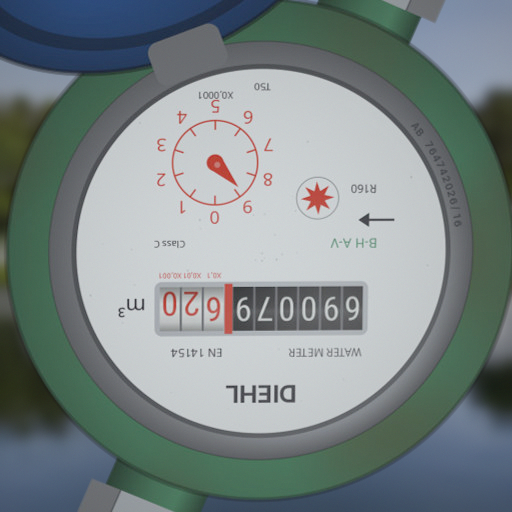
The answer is 690079.6198 m³
